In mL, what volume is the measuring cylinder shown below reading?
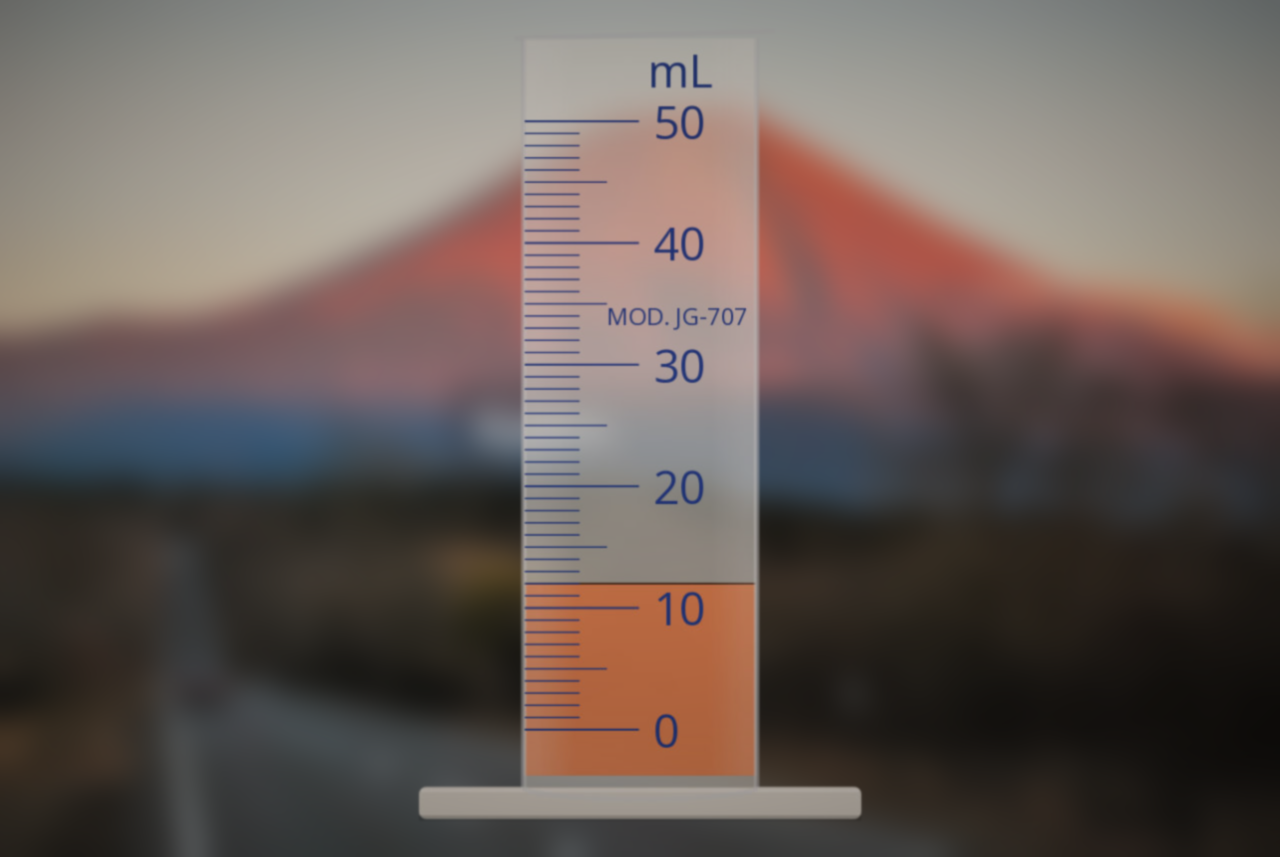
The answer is 12 mL
